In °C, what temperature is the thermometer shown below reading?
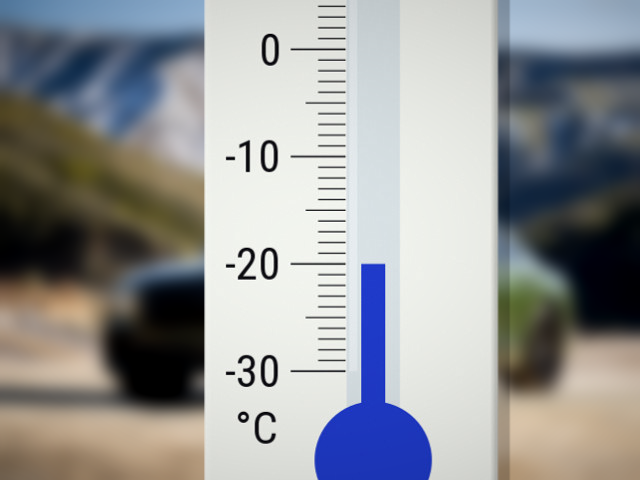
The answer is -20 °C
